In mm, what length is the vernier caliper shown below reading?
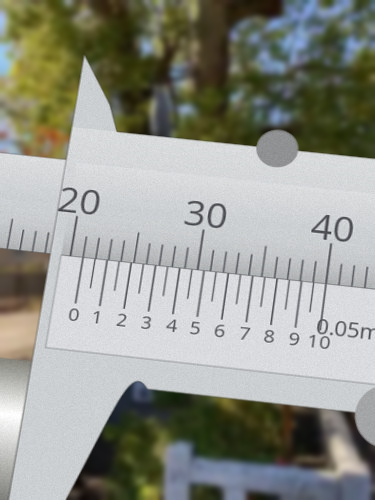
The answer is 21.0 mm
